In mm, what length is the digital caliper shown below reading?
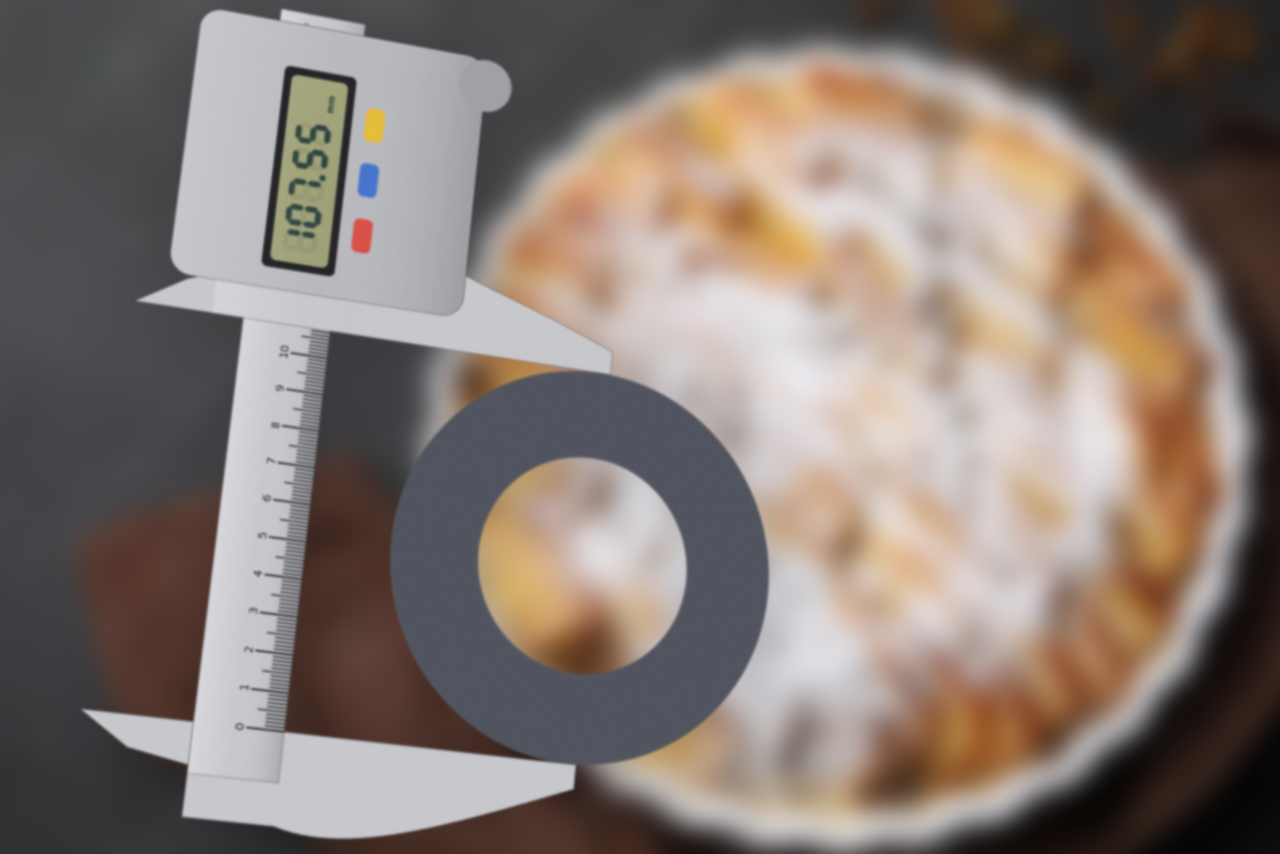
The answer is 107.55 mm
